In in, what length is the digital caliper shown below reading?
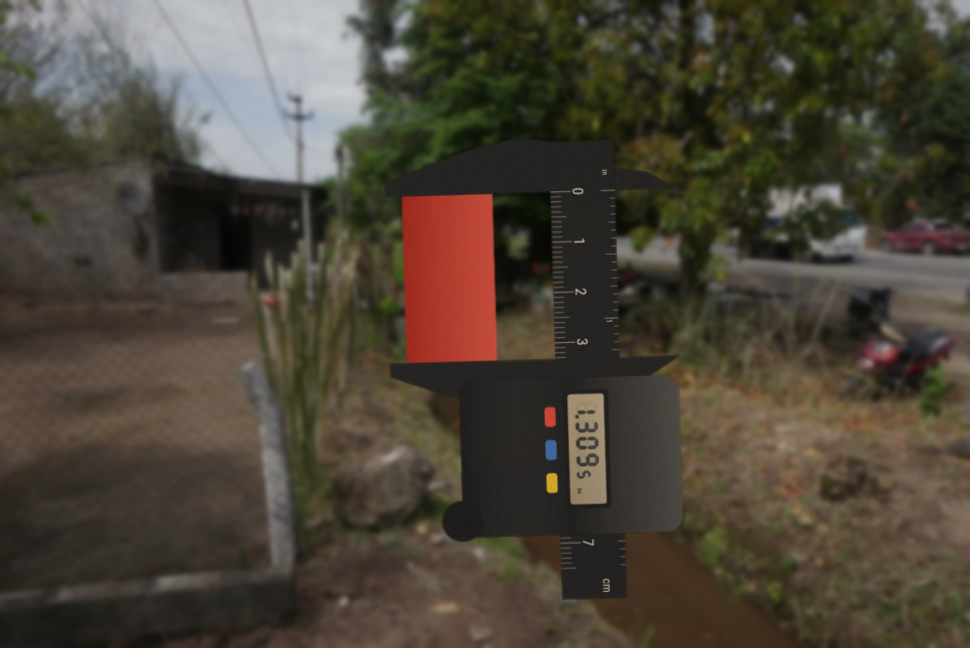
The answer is 1.3095 in
